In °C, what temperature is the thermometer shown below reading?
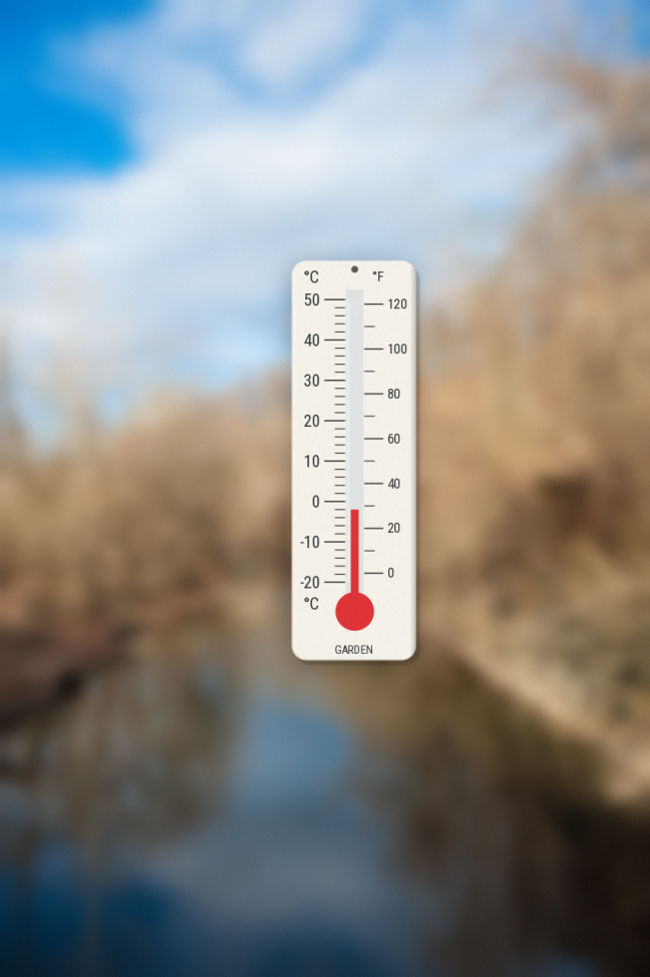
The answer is -2 °C
